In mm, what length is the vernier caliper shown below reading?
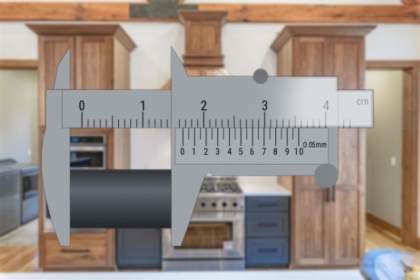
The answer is 16.6 mm
